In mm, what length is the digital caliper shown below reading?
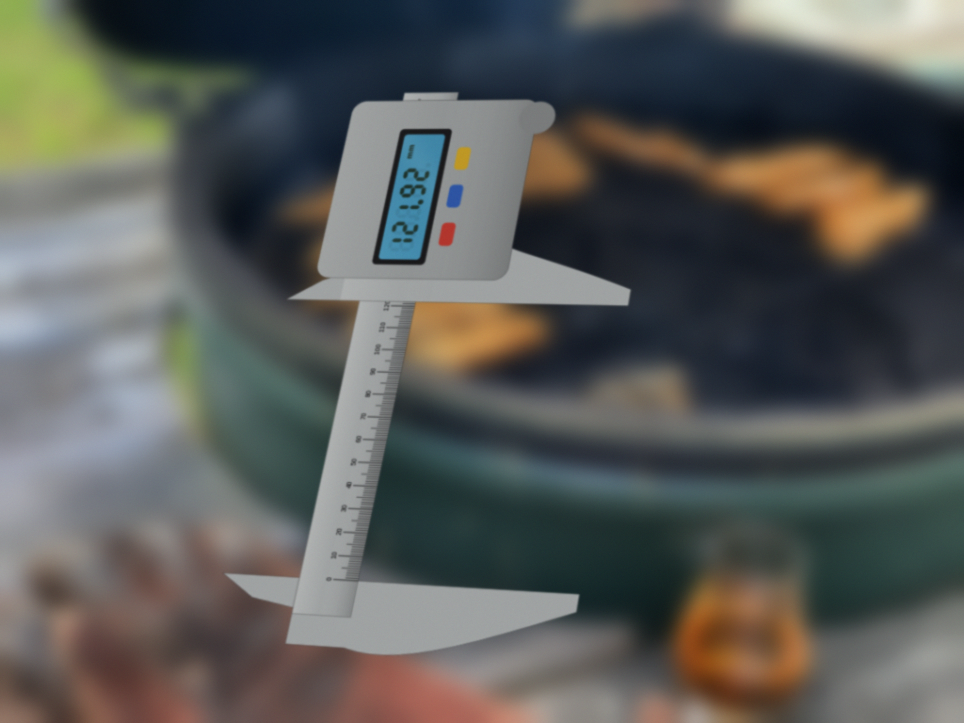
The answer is 121.92 mm
